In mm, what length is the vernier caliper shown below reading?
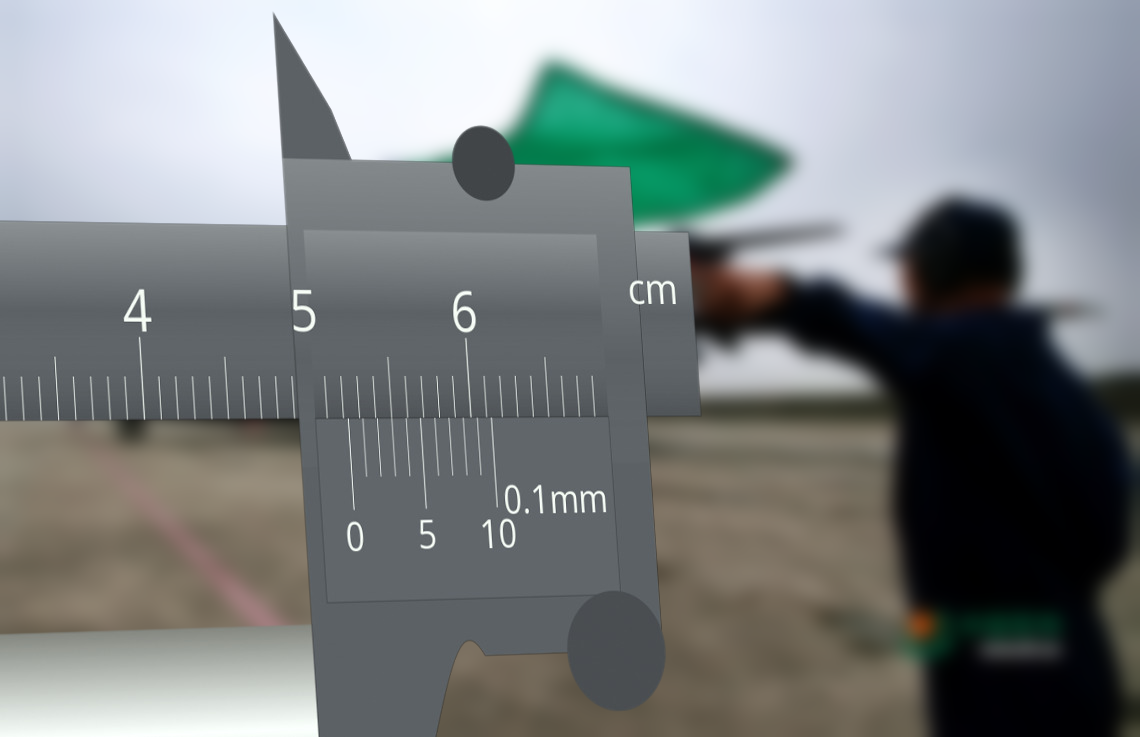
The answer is 52.3 mm
